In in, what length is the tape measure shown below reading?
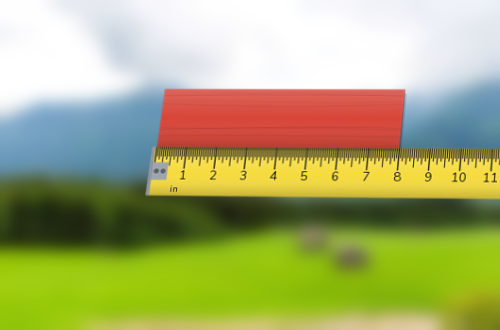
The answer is 8 in
